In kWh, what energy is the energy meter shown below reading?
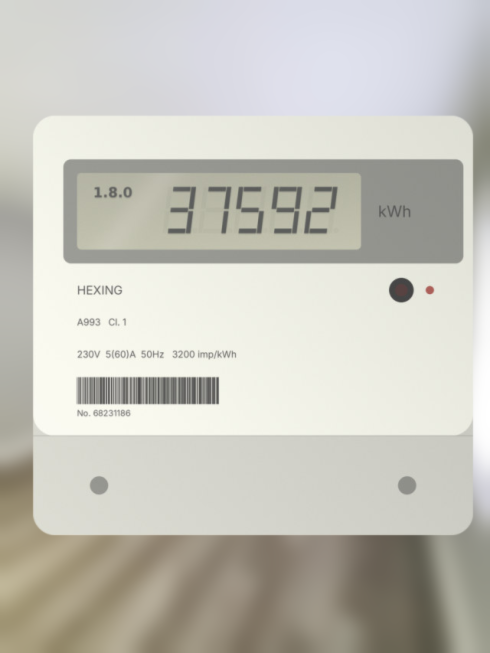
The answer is 37592 kWh
